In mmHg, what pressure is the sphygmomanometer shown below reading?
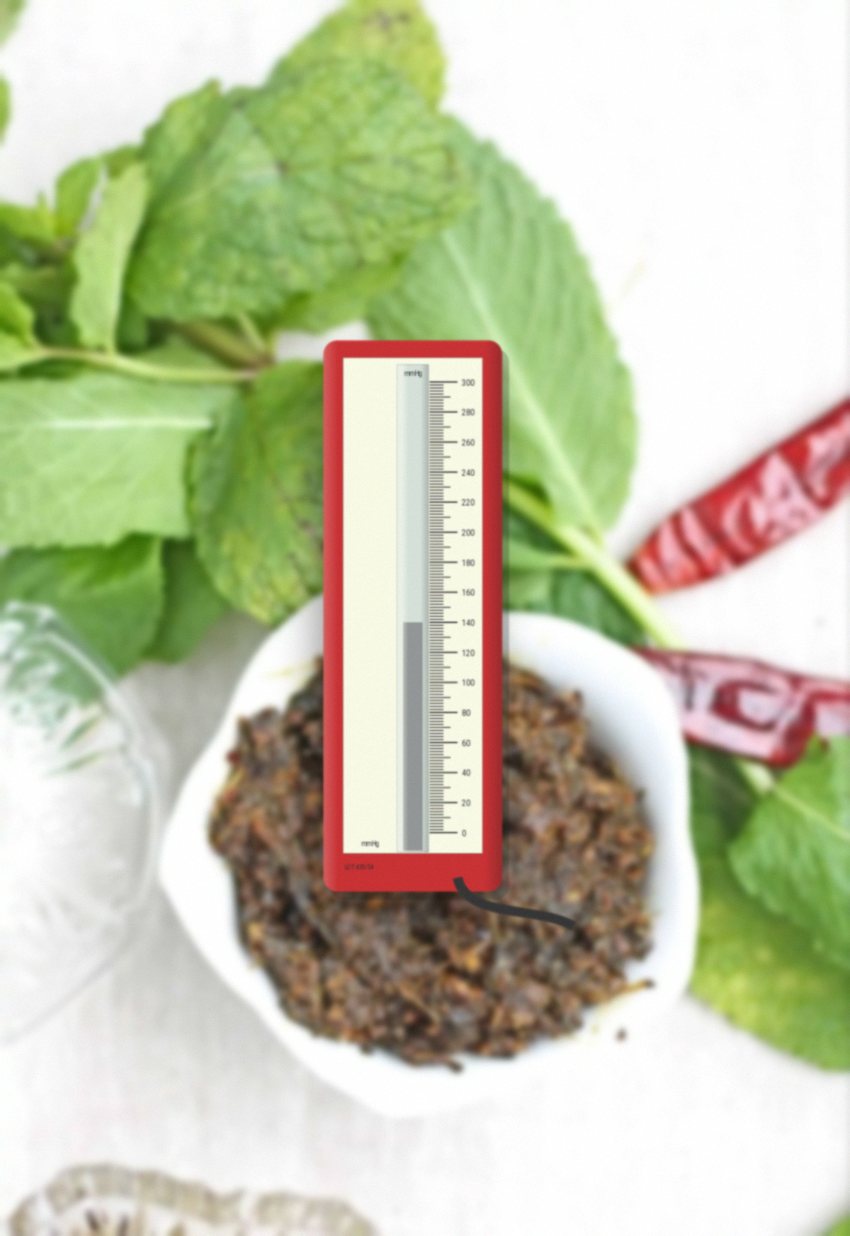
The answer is 140 mmHg
